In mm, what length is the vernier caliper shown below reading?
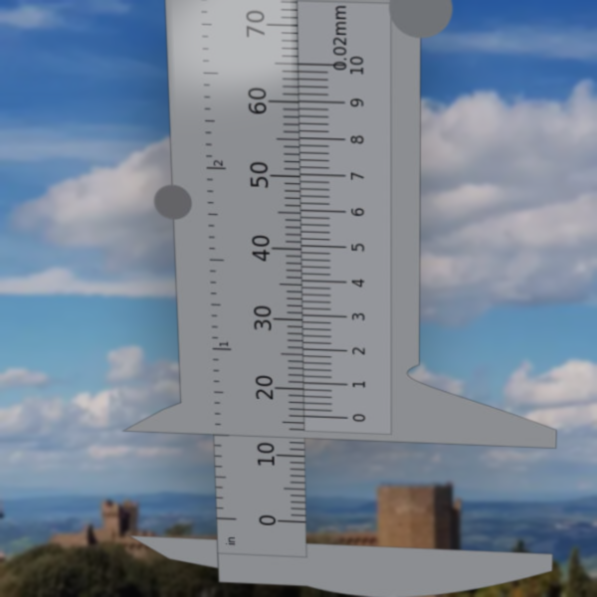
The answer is 16.0 mm
